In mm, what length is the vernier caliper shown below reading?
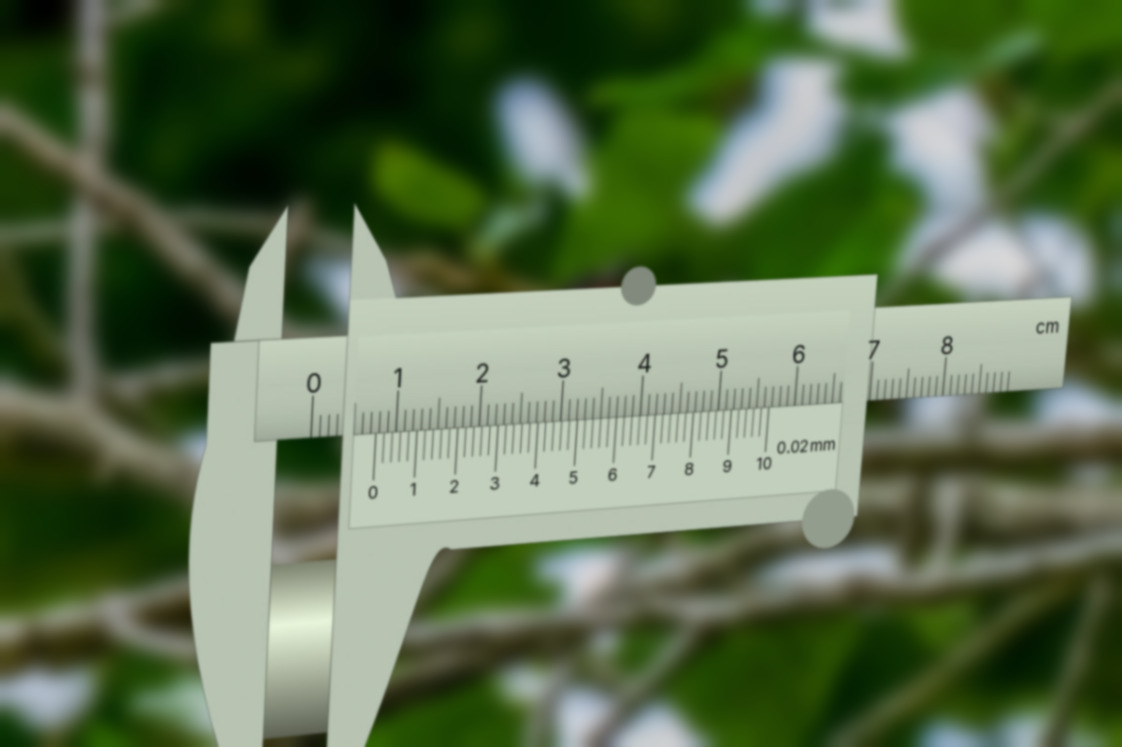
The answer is 7.6 mm
